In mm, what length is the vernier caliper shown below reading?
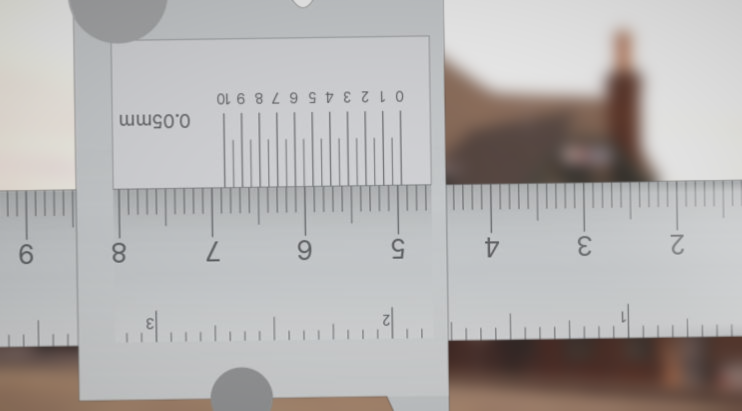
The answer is 49.6 mm
